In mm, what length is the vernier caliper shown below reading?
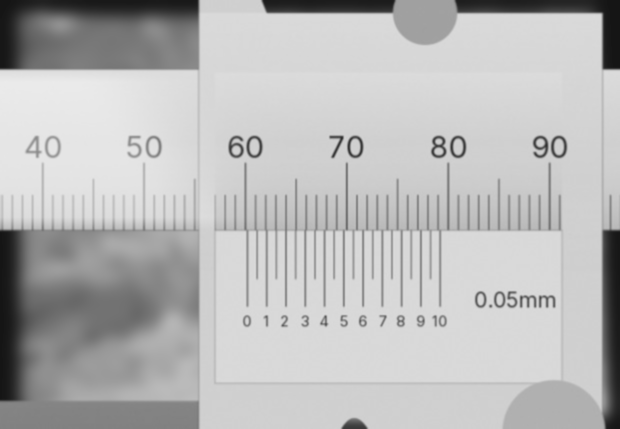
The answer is 60.2 mm
